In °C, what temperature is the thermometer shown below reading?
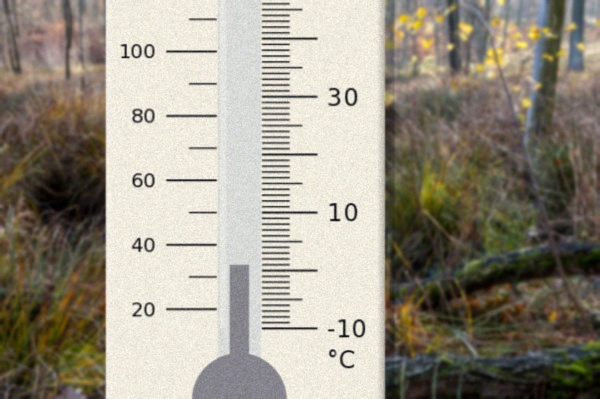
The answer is 1 °C
